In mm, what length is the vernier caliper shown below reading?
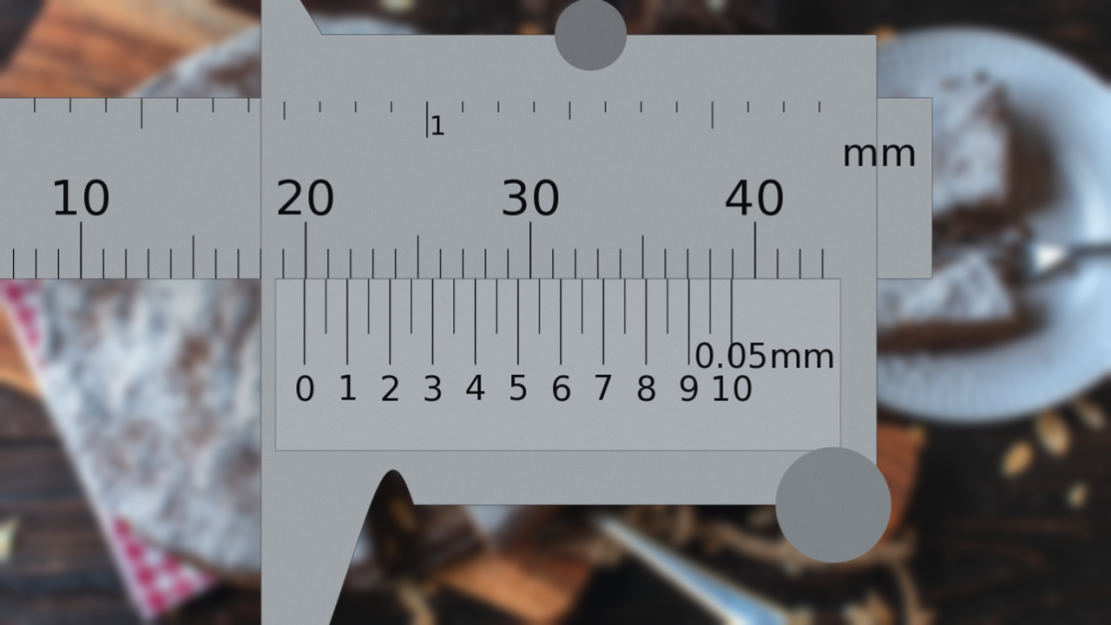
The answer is 19.95 mm
